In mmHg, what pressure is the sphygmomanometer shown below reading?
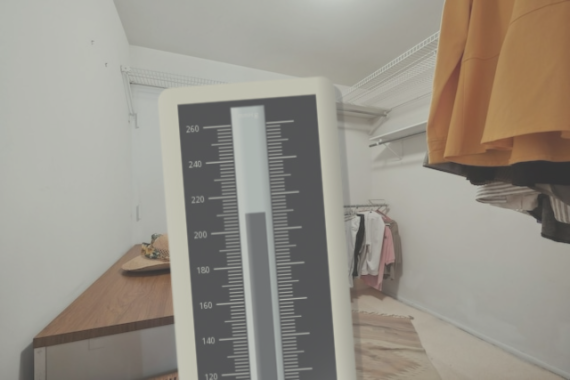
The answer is 210 mmHg
